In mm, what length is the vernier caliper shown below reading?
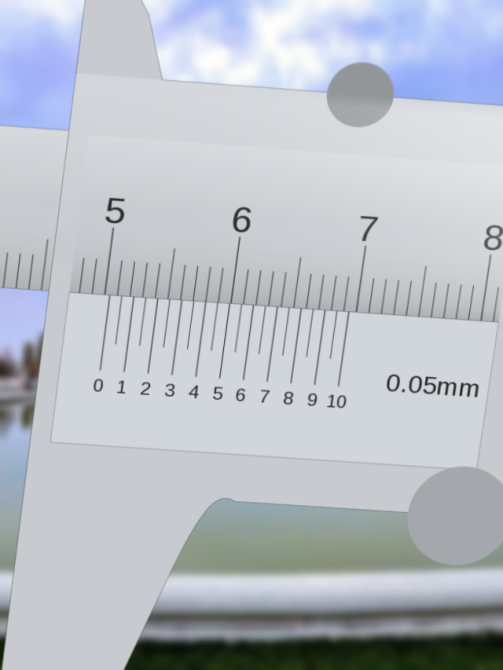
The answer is 50.4 mm
